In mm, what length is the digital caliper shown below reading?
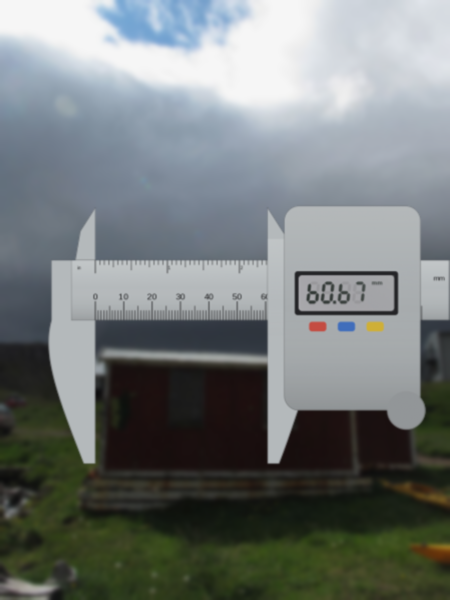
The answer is 60.67 mm
